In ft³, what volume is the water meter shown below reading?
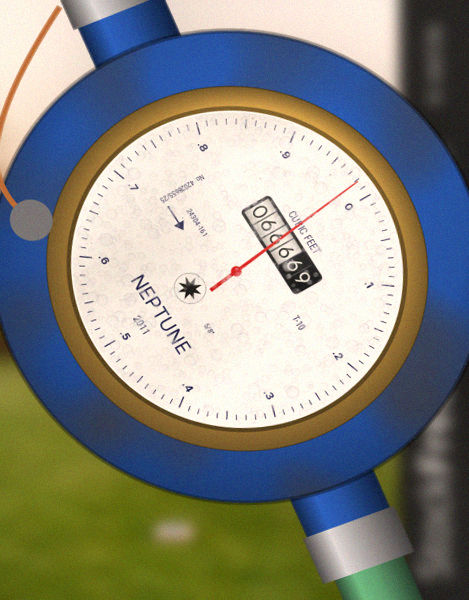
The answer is 66668.98 ft³
